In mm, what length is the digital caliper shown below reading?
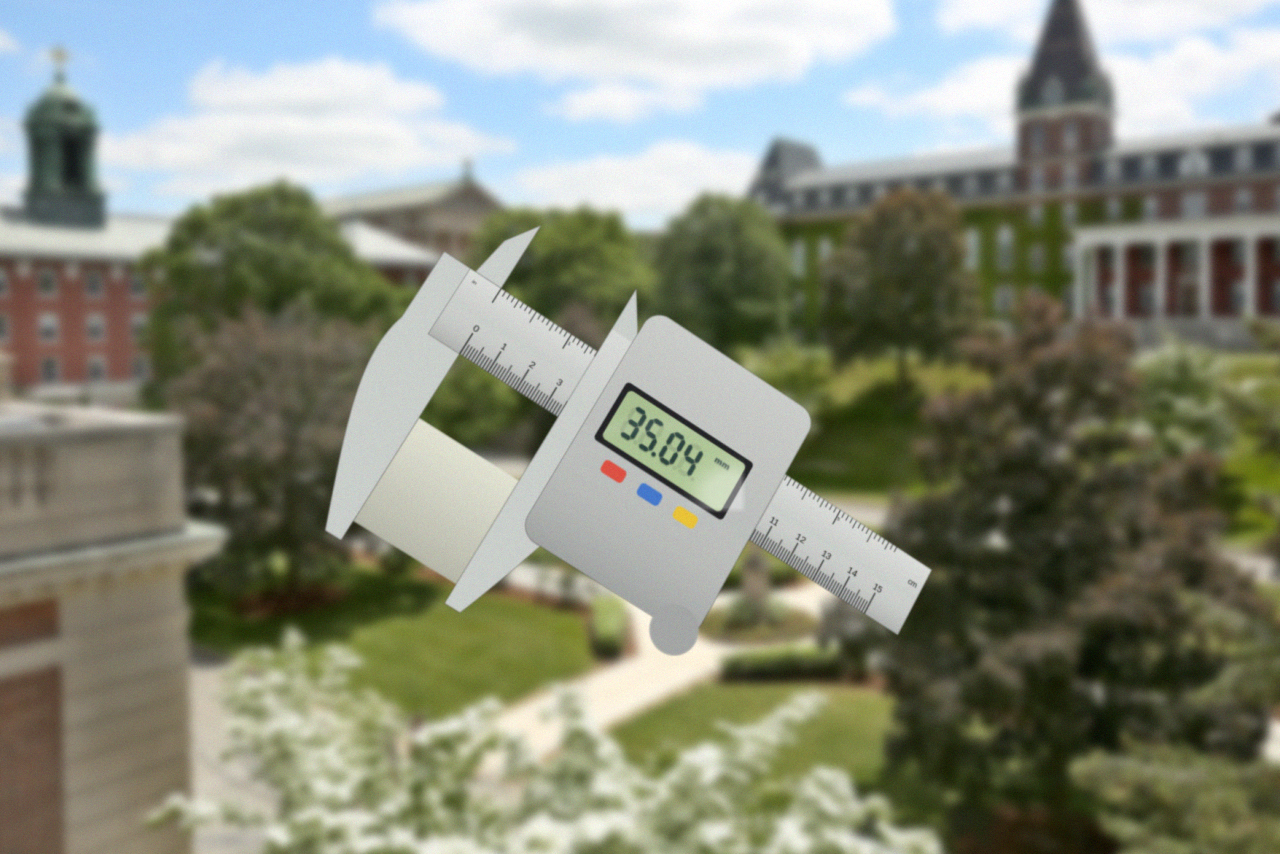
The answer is 35.04 mm
